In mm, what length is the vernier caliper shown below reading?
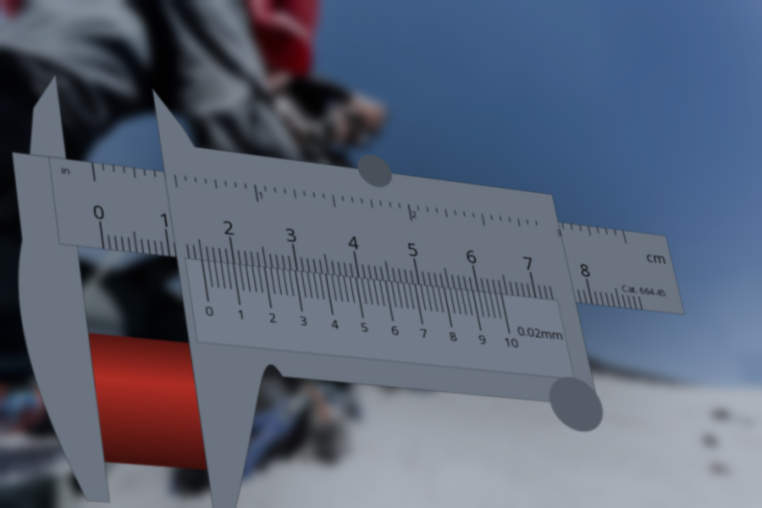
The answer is 15.0 mm
